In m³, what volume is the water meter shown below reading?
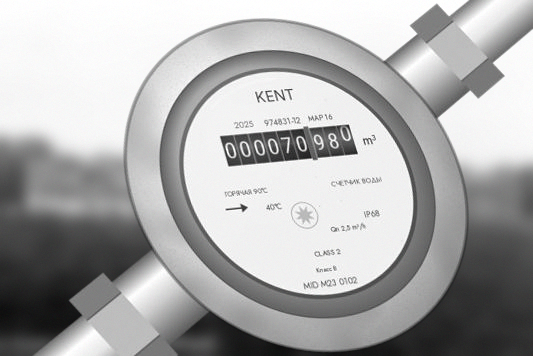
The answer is 70.980 m³
